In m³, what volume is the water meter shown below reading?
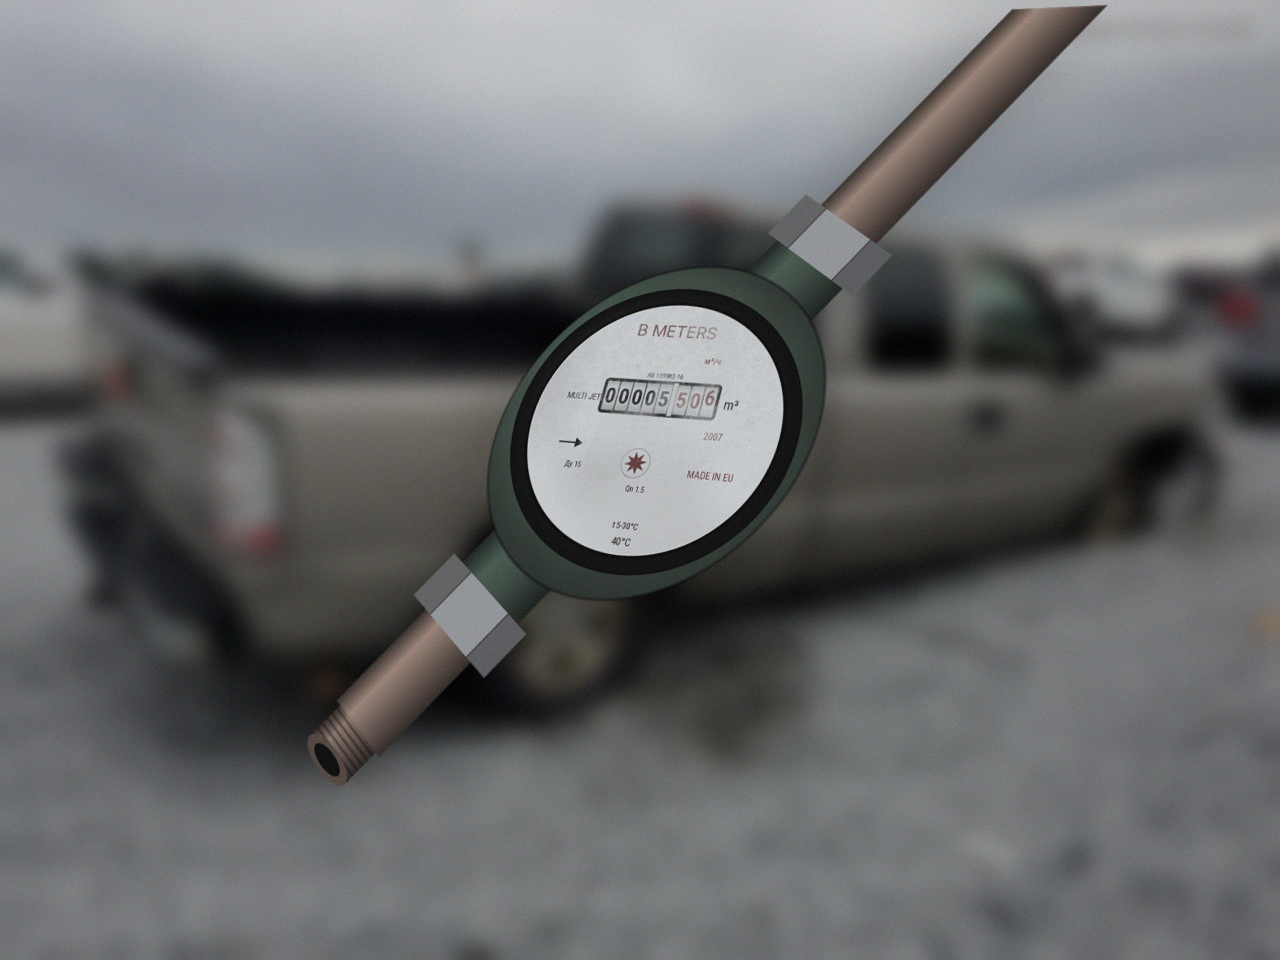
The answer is 5.506 m³
